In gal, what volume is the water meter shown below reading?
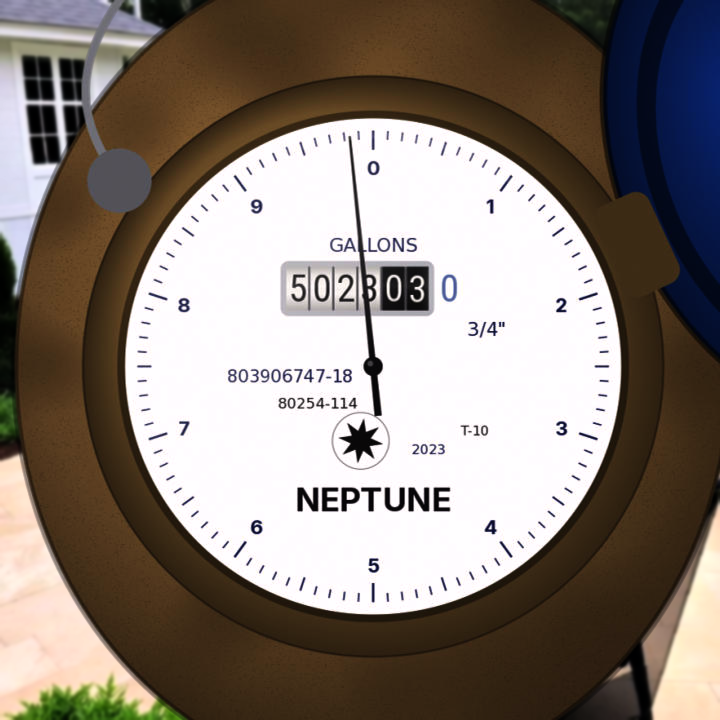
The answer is 5023029.8 gal
